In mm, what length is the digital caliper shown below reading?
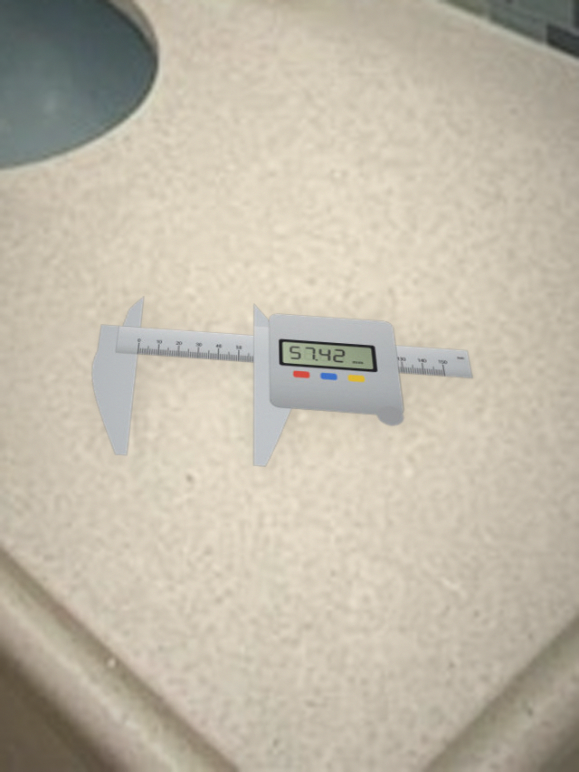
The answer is 57.42 mm
